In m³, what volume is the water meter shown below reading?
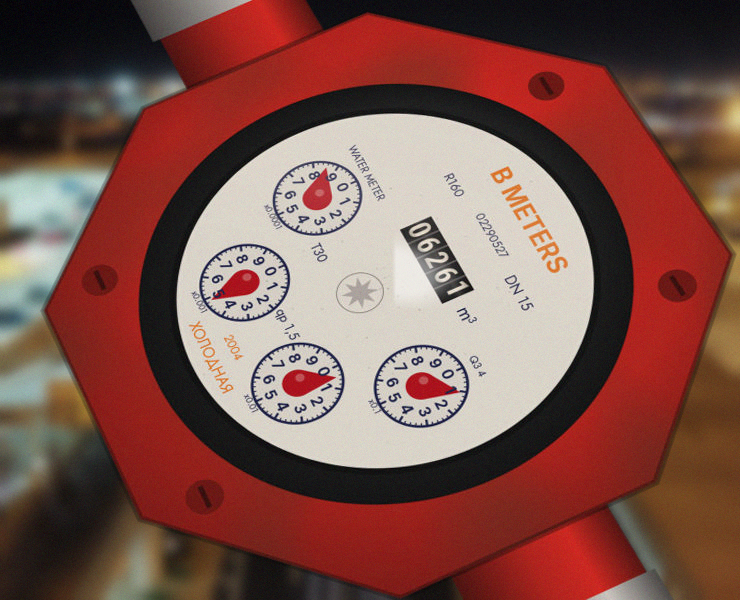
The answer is 6261.1048 m³
